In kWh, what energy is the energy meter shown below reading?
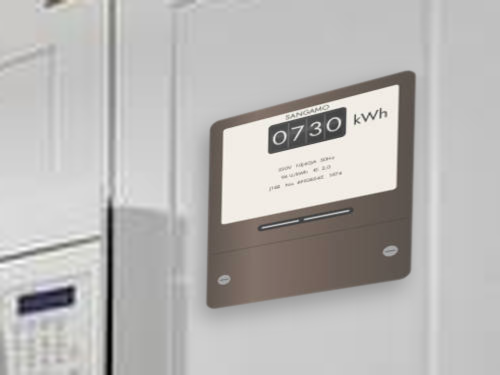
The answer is 730 kWh
